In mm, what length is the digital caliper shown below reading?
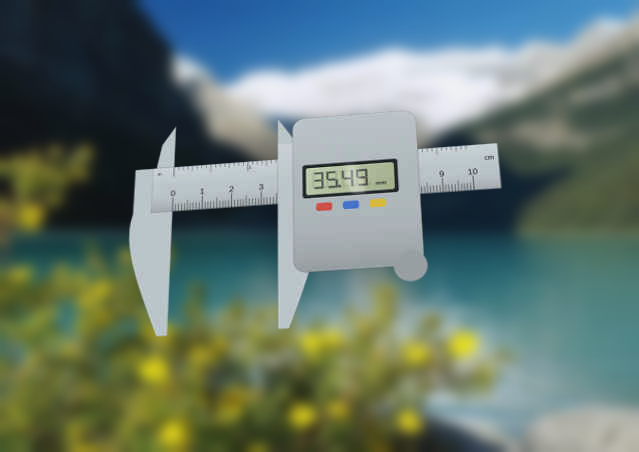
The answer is 35.49 mm
